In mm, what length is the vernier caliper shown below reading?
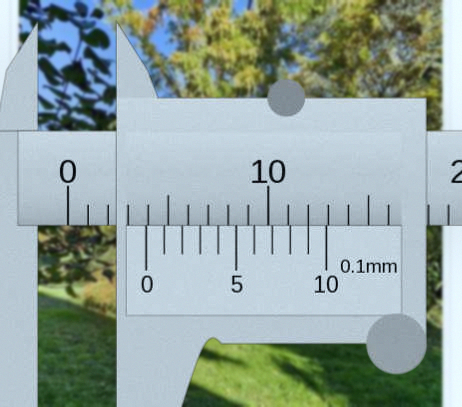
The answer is 3.9 mm
